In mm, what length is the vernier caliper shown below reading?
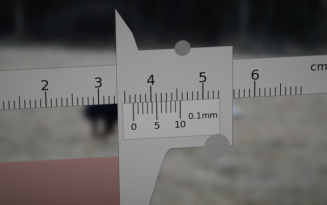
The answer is 36.6 mm
